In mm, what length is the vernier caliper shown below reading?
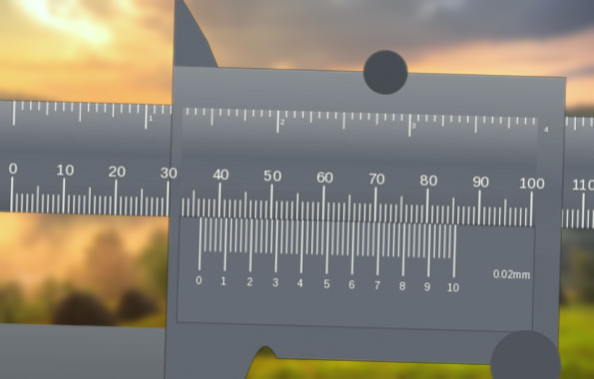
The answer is 36.5 mm
